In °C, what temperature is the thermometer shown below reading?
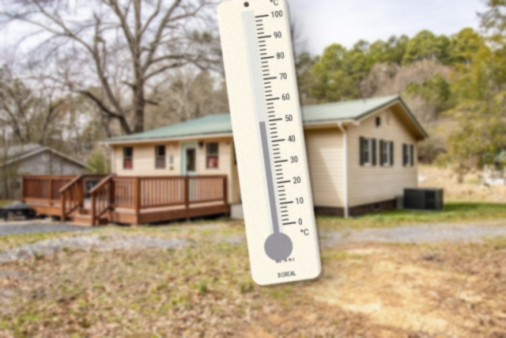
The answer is 50 °C
